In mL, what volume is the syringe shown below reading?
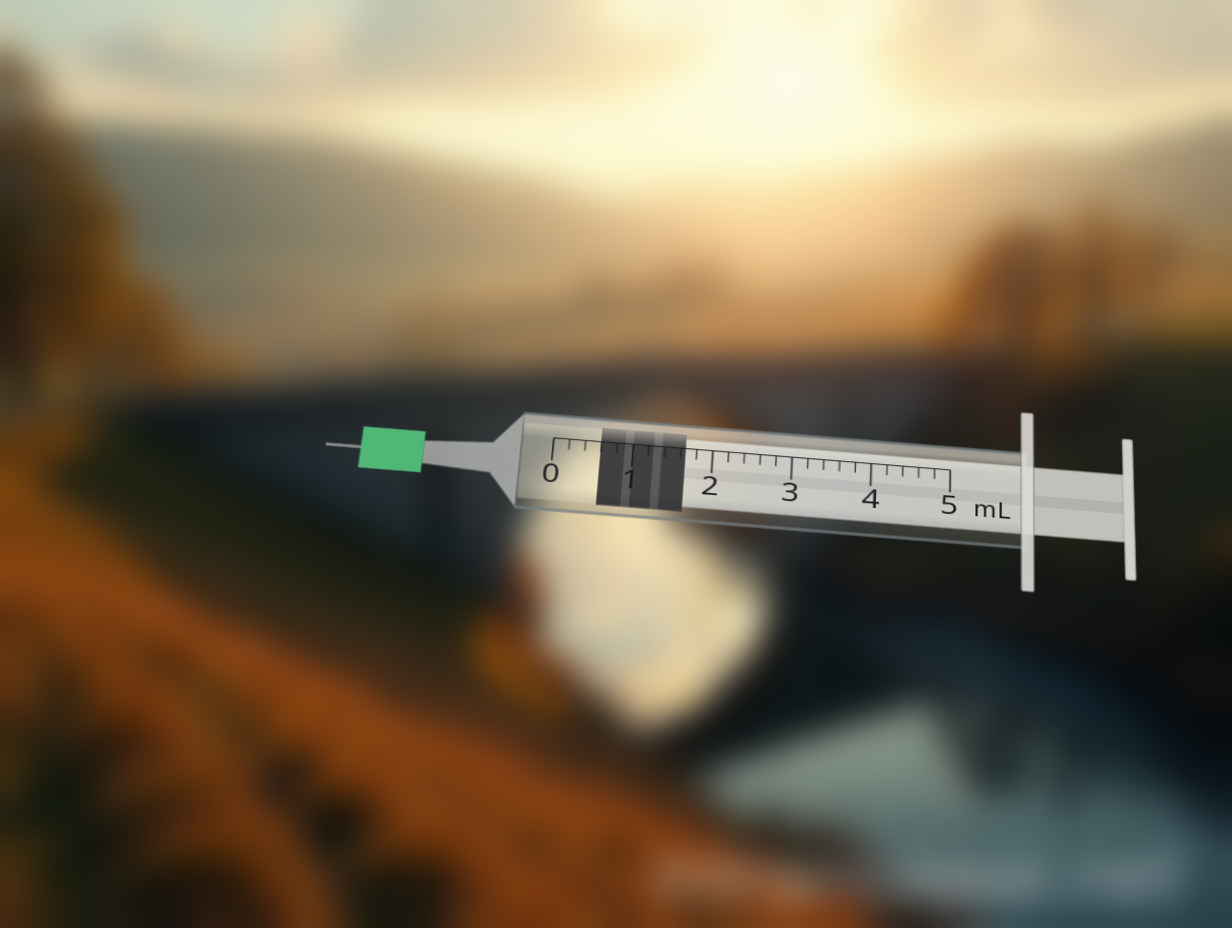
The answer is 0.6 mL
